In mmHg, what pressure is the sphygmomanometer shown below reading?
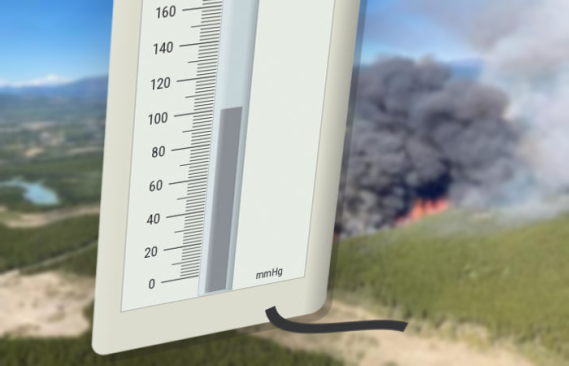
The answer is 100 mmHg
